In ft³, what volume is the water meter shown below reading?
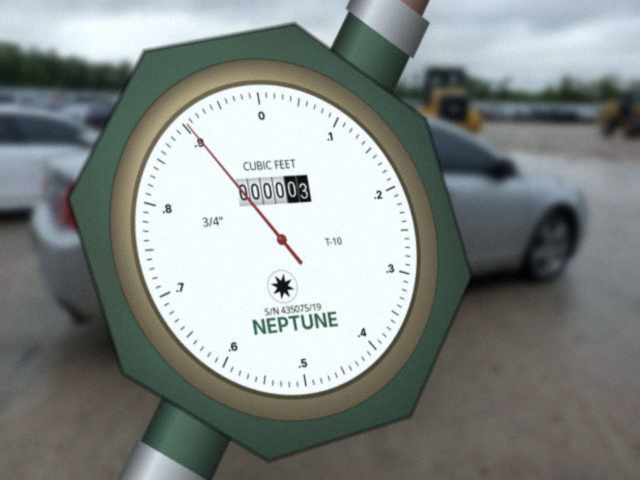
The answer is 2.90 ft³
